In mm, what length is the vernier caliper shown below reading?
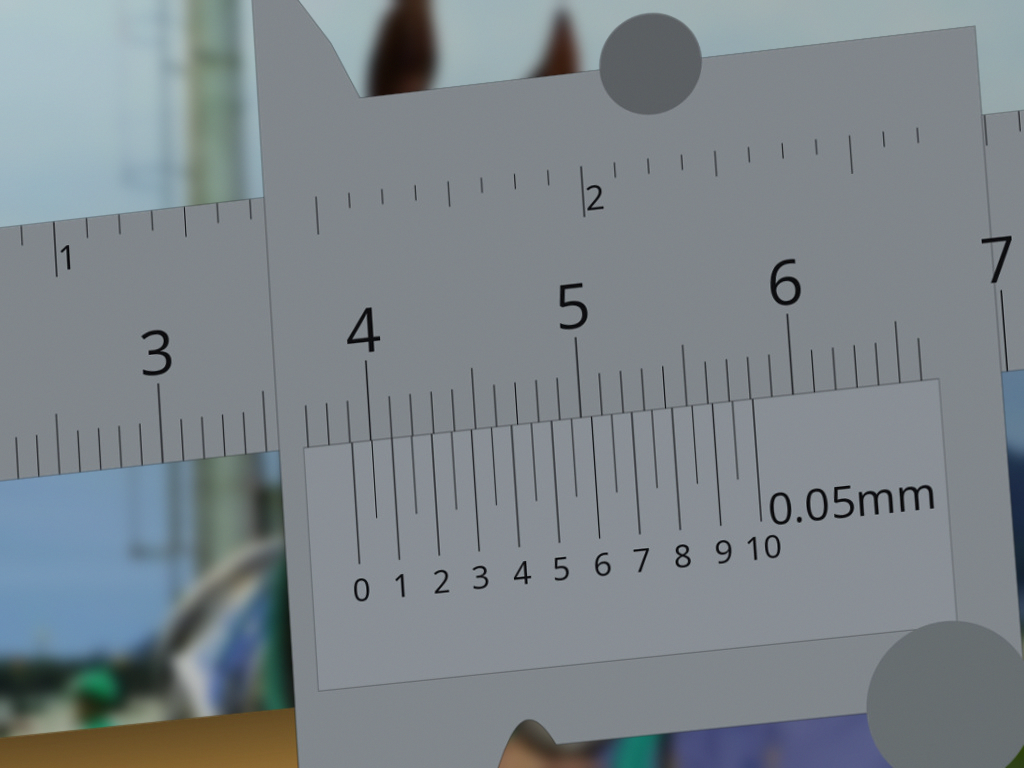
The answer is 39.1 mm
